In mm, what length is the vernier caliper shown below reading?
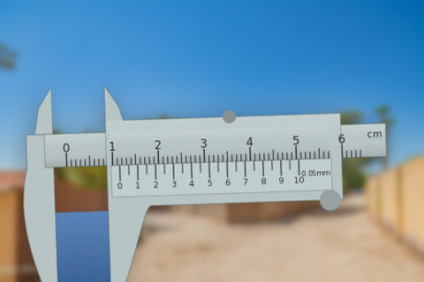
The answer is 11.5 mm
